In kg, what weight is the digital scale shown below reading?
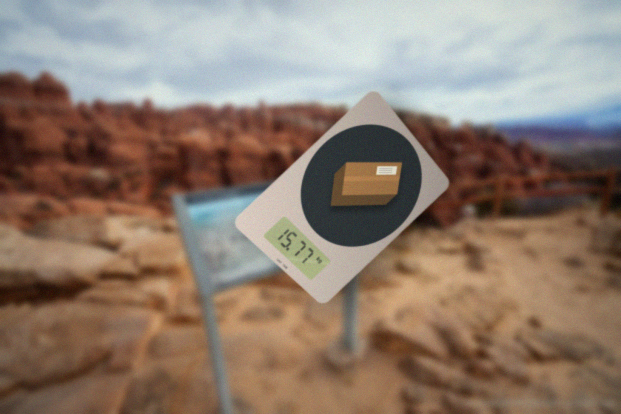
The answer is 15.77 kg
